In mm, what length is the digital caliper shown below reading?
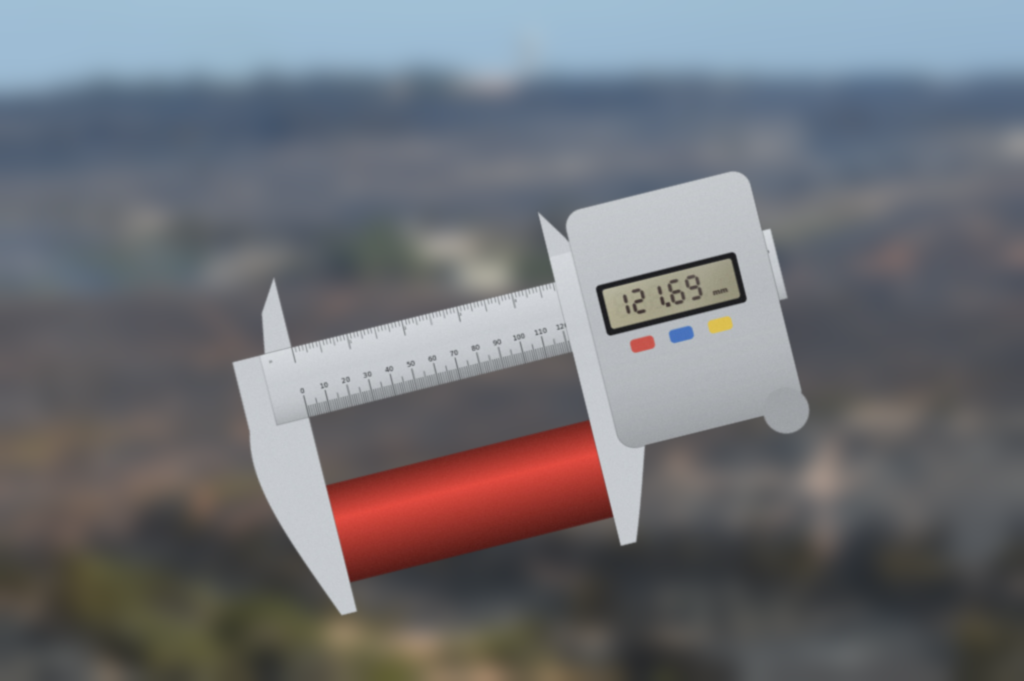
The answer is 121.69 mm
